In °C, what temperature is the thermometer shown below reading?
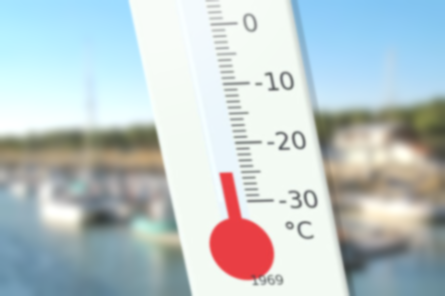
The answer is -25 °C
